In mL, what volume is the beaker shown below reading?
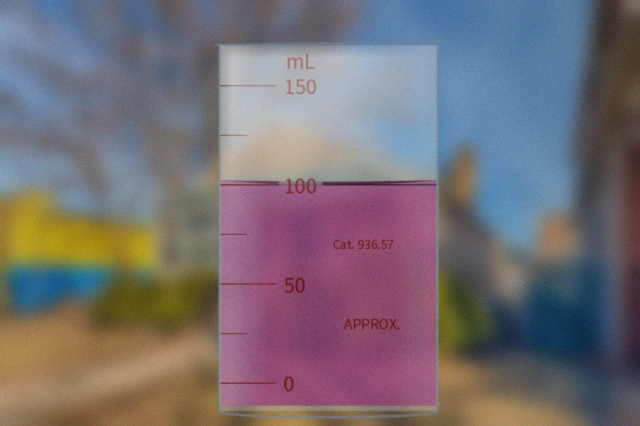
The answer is 100 mL
